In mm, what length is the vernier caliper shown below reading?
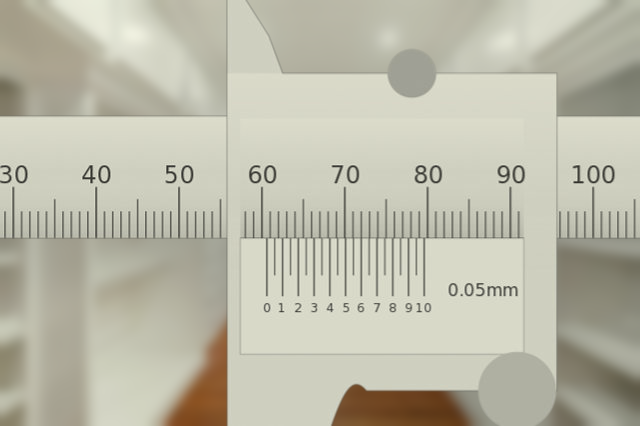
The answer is 60.6 mm
